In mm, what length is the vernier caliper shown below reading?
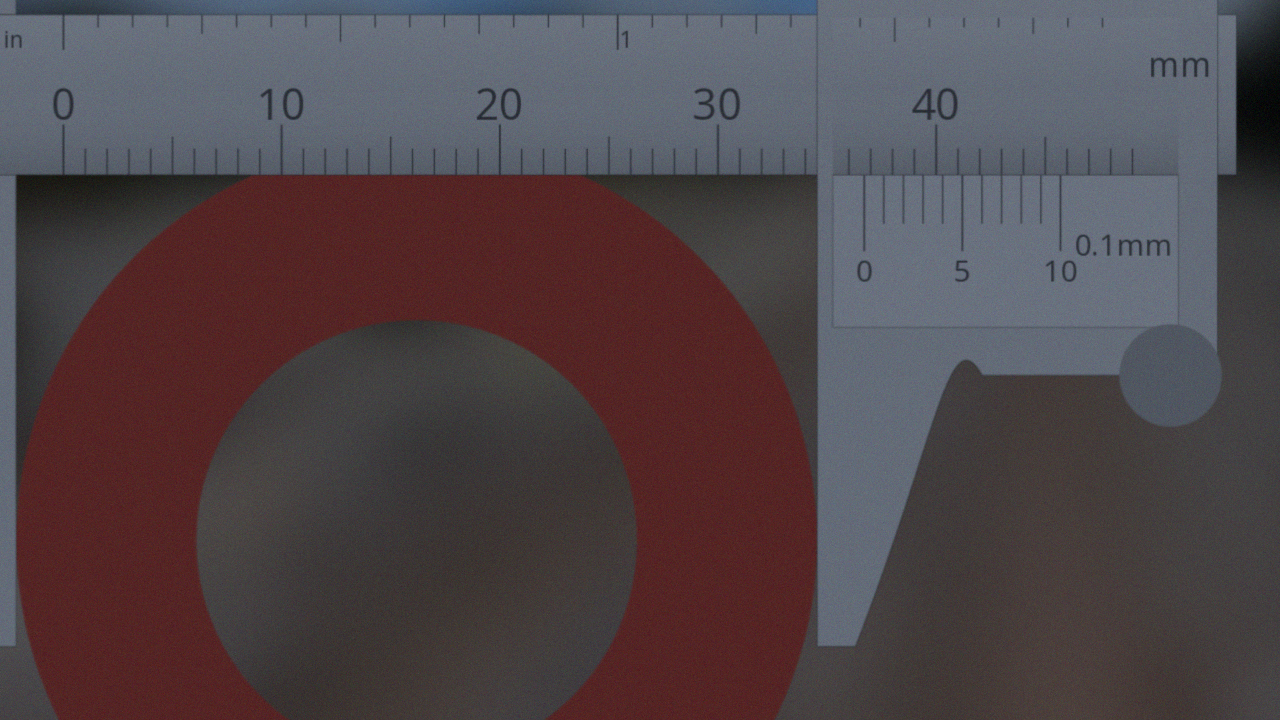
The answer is 36.7 mm
